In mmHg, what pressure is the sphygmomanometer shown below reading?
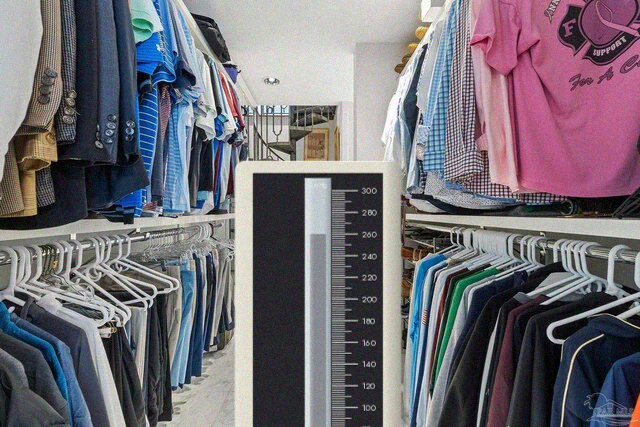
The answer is 260 mmHg
